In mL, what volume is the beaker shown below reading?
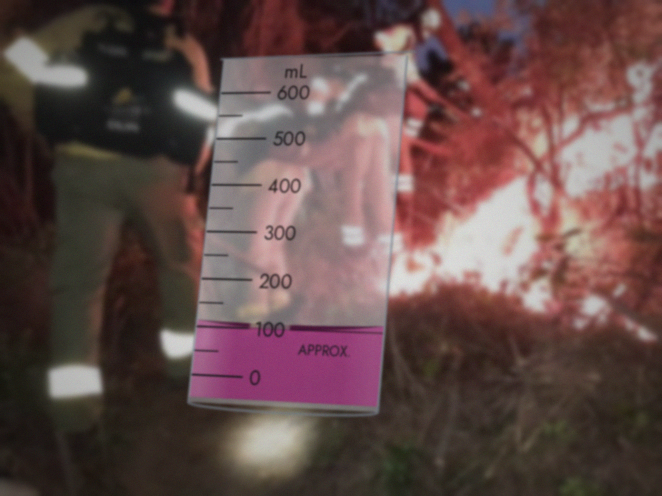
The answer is 100 mL
